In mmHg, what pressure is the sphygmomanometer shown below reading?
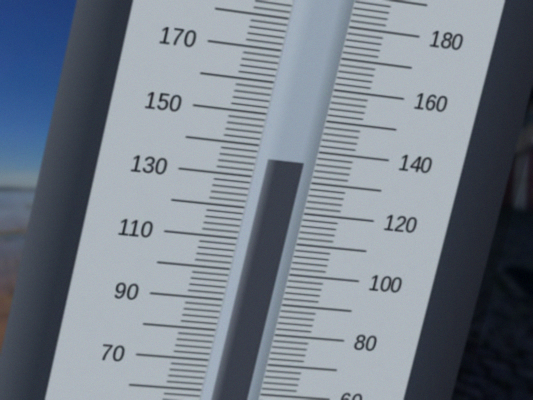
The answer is 136 mmHg
